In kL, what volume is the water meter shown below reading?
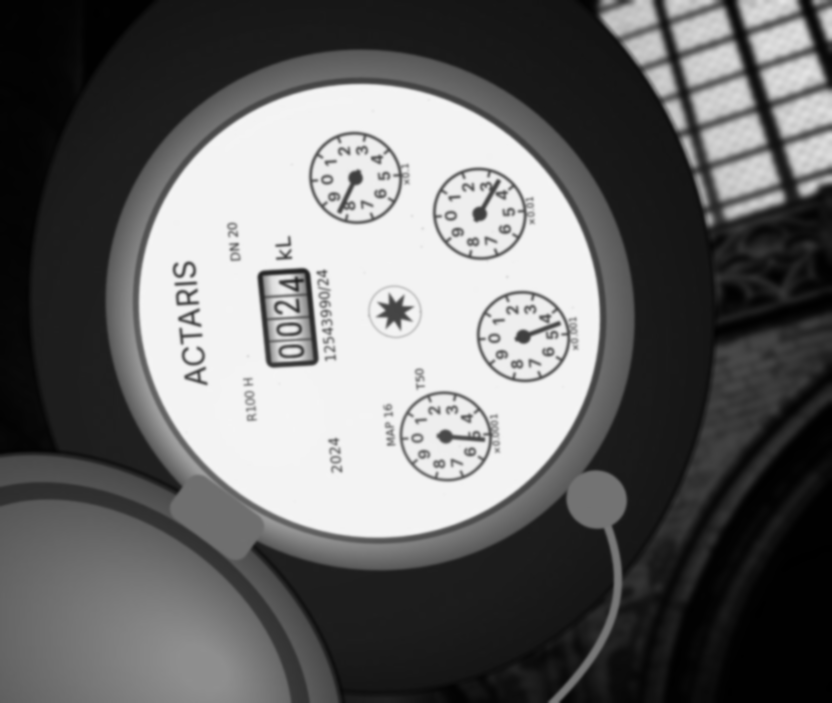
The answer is 23.8345 kL
